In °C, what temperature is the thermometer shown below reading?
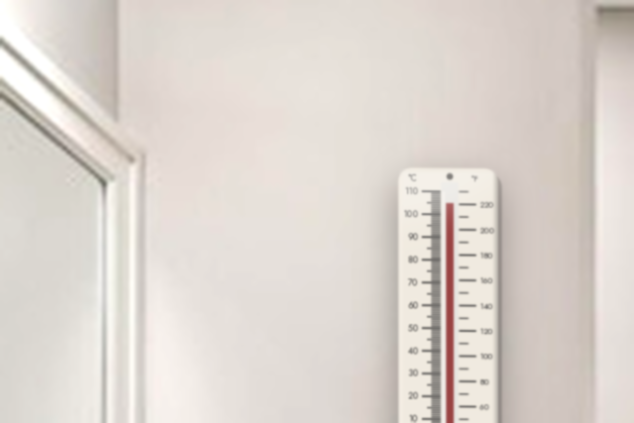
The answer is 105 °C
